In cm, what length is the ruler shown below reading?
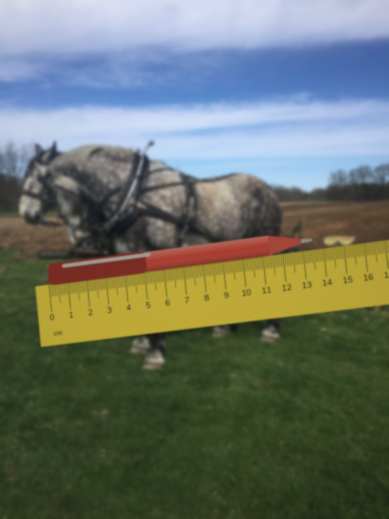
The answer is 13.5 cm
